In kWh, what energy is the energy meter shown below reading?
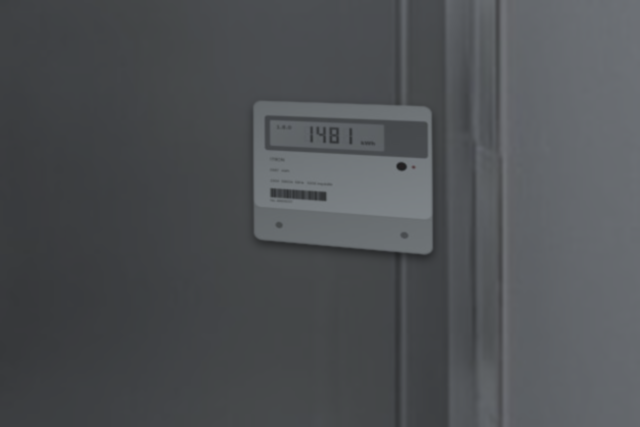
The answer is 1481 kWh
